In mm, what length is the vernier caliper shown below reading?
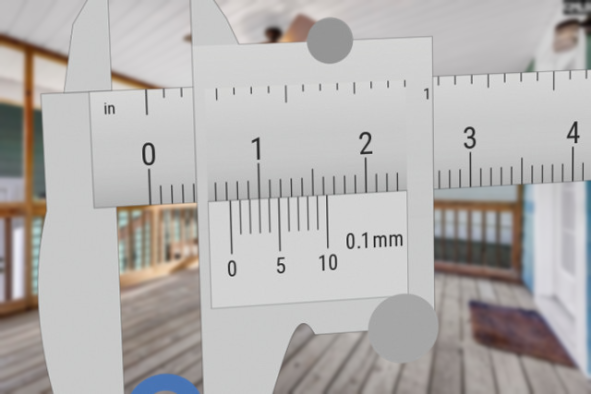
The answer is 7.3 mm
